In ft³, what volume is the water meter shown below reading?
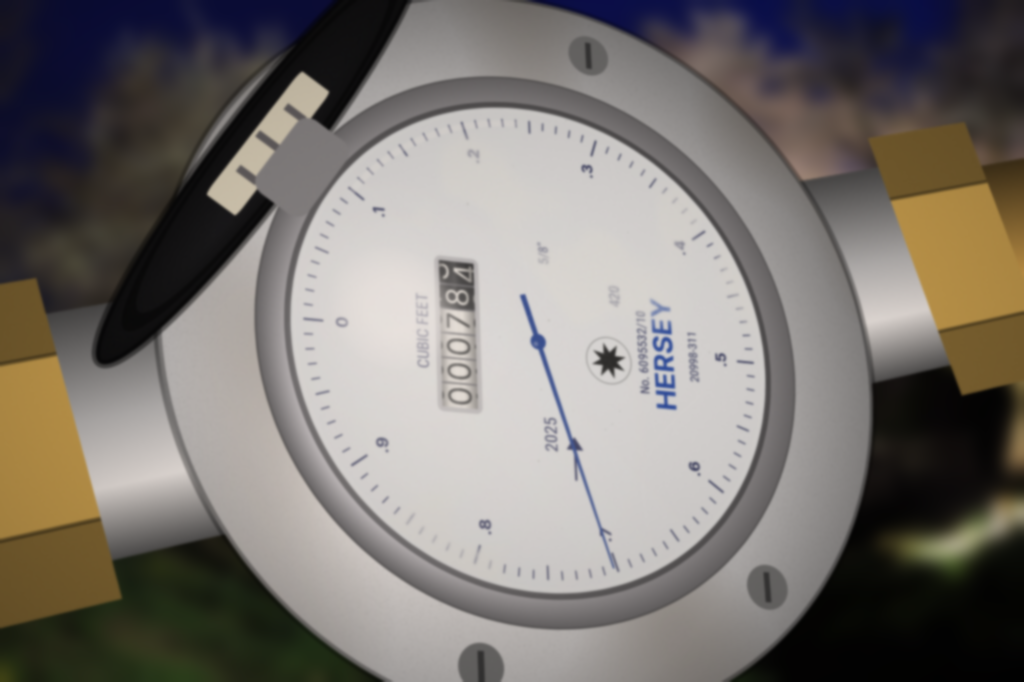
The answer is 783.70 ft³
